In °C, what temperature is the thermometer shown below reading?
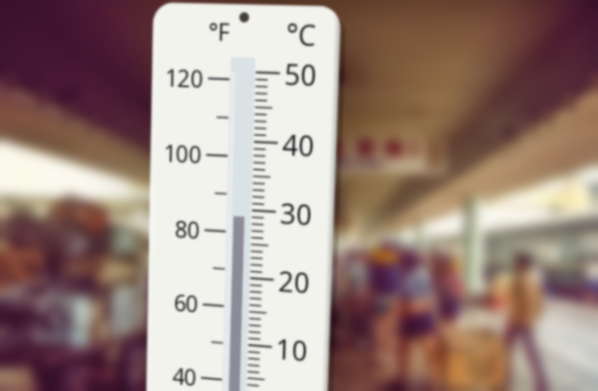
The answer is 29 °C
